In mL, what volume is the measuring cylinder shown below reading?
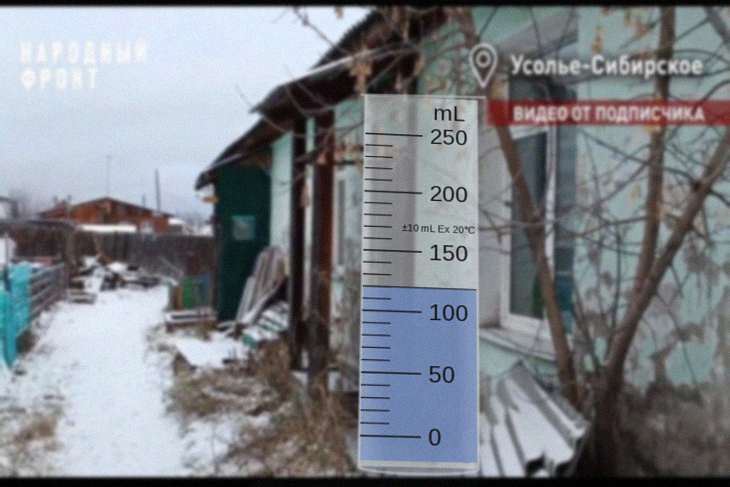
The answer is 120 mL
